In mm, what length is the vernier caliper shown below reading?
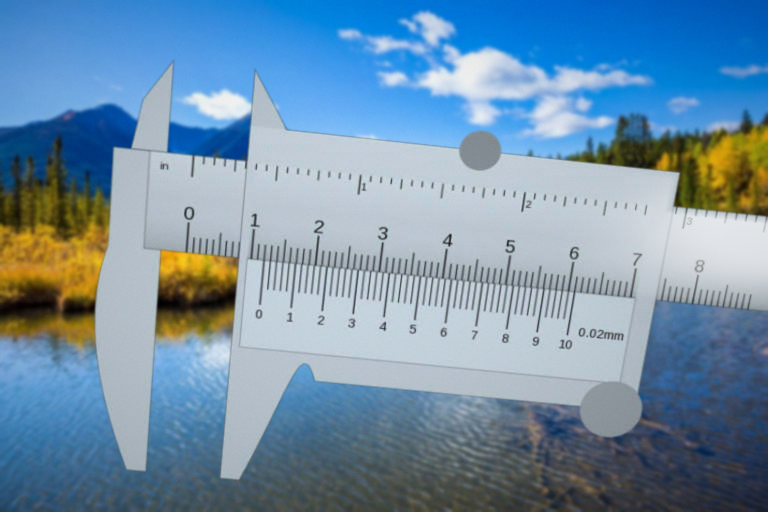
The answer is 12.0 mm
